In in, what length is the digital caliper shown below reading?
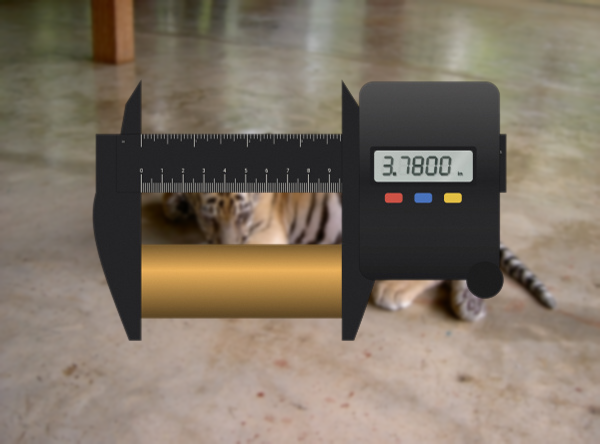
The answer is 3.7800 in
